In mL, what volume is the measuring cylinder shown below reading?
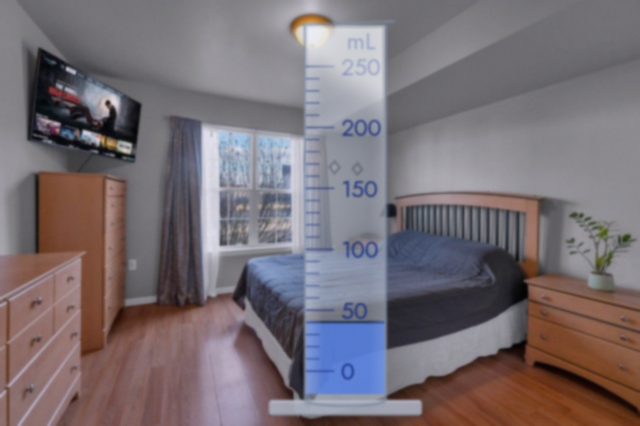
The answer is 40 mL
